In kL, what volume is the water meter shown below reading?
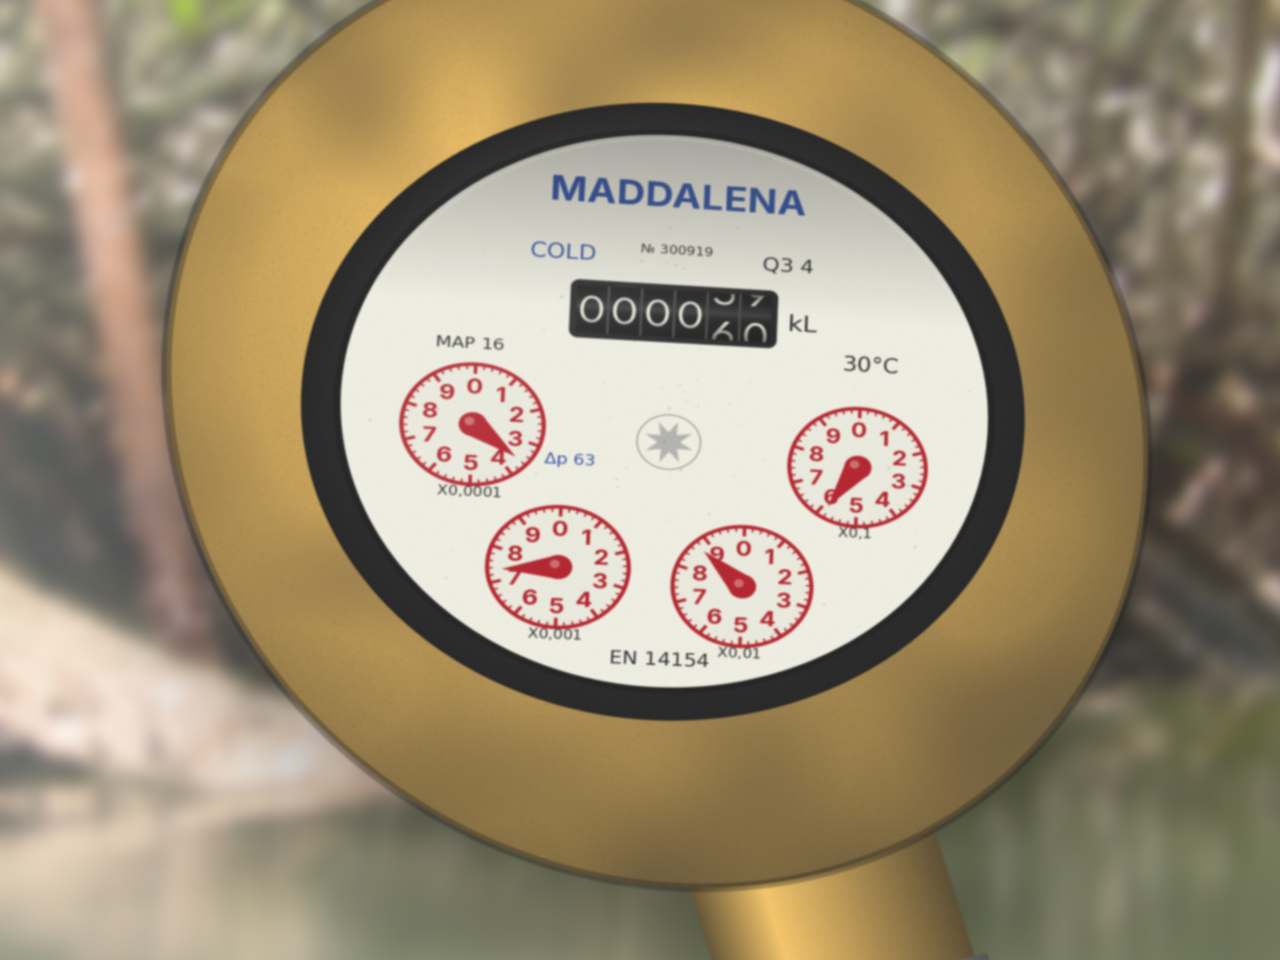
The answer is 59.5873 kL
